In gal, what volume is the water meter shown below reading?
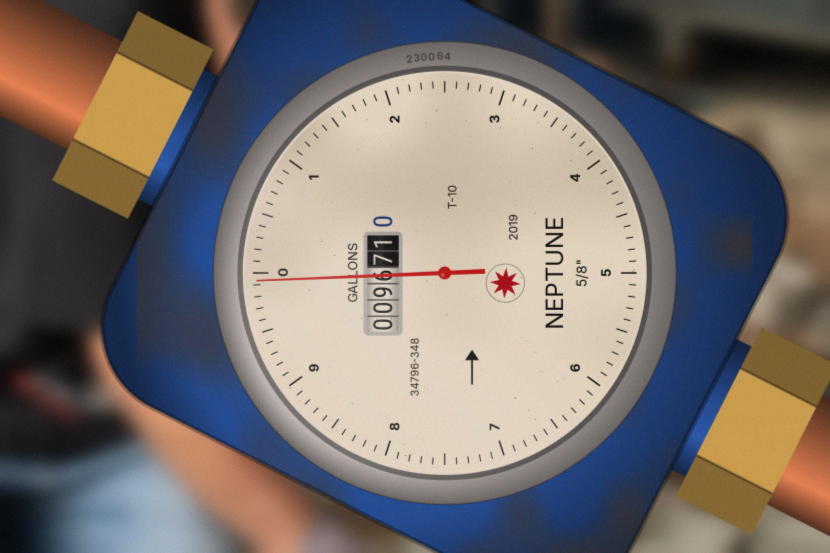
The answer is 96709.9 gal
